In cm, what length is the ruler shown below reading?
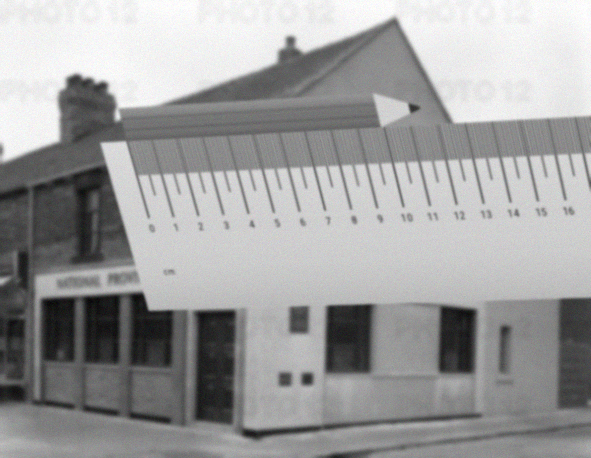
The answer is 11.5 cm
